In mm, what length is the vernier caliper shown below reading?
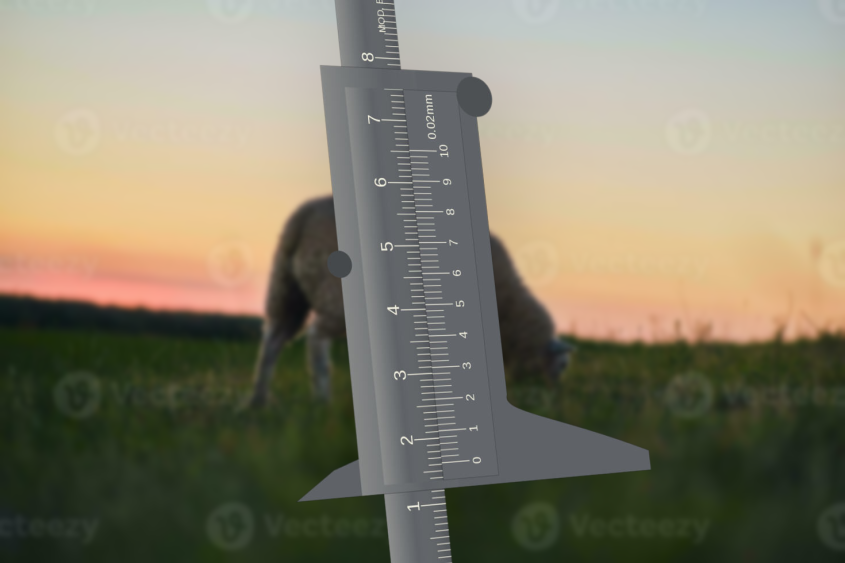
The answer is 16.2 mm
